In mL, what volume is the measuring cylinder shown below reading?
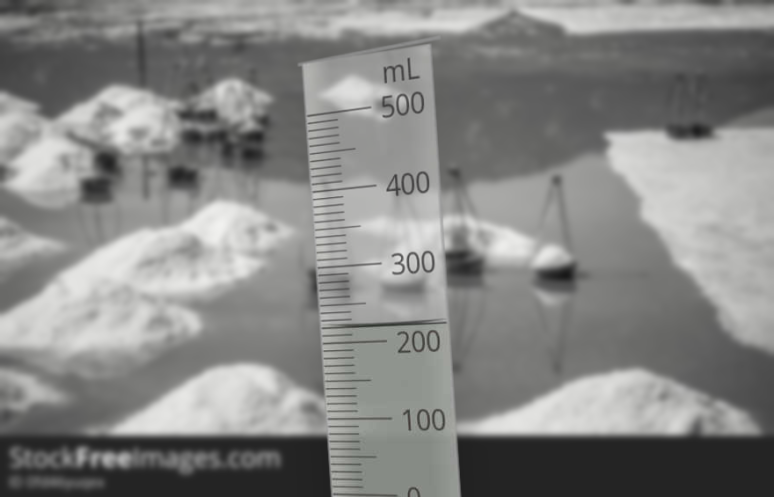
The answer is 220 mL
